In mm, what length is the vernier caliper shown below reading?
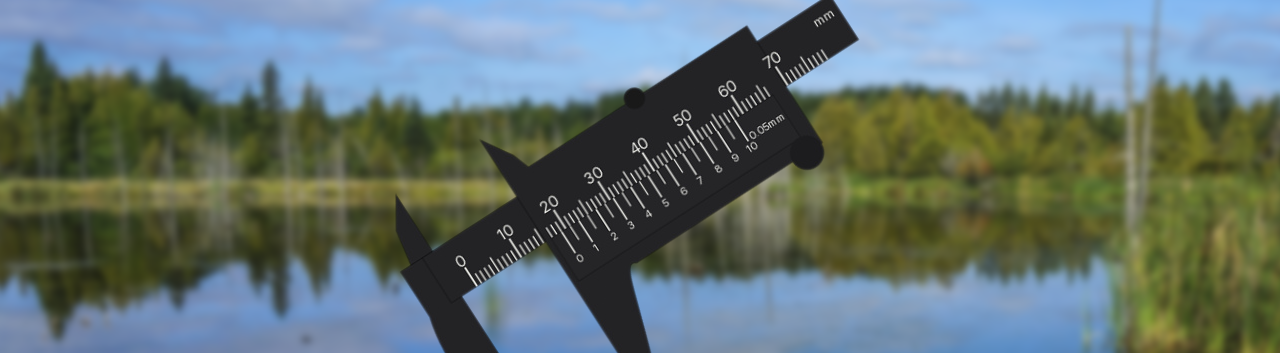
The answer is 19.0 mm
